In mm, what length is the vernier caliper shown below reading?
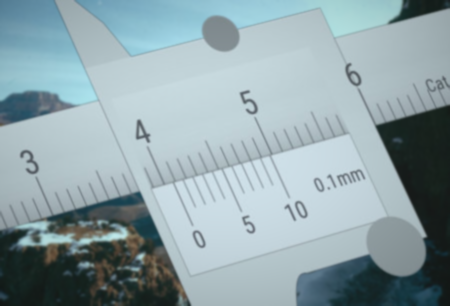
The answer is 40.8 mm
